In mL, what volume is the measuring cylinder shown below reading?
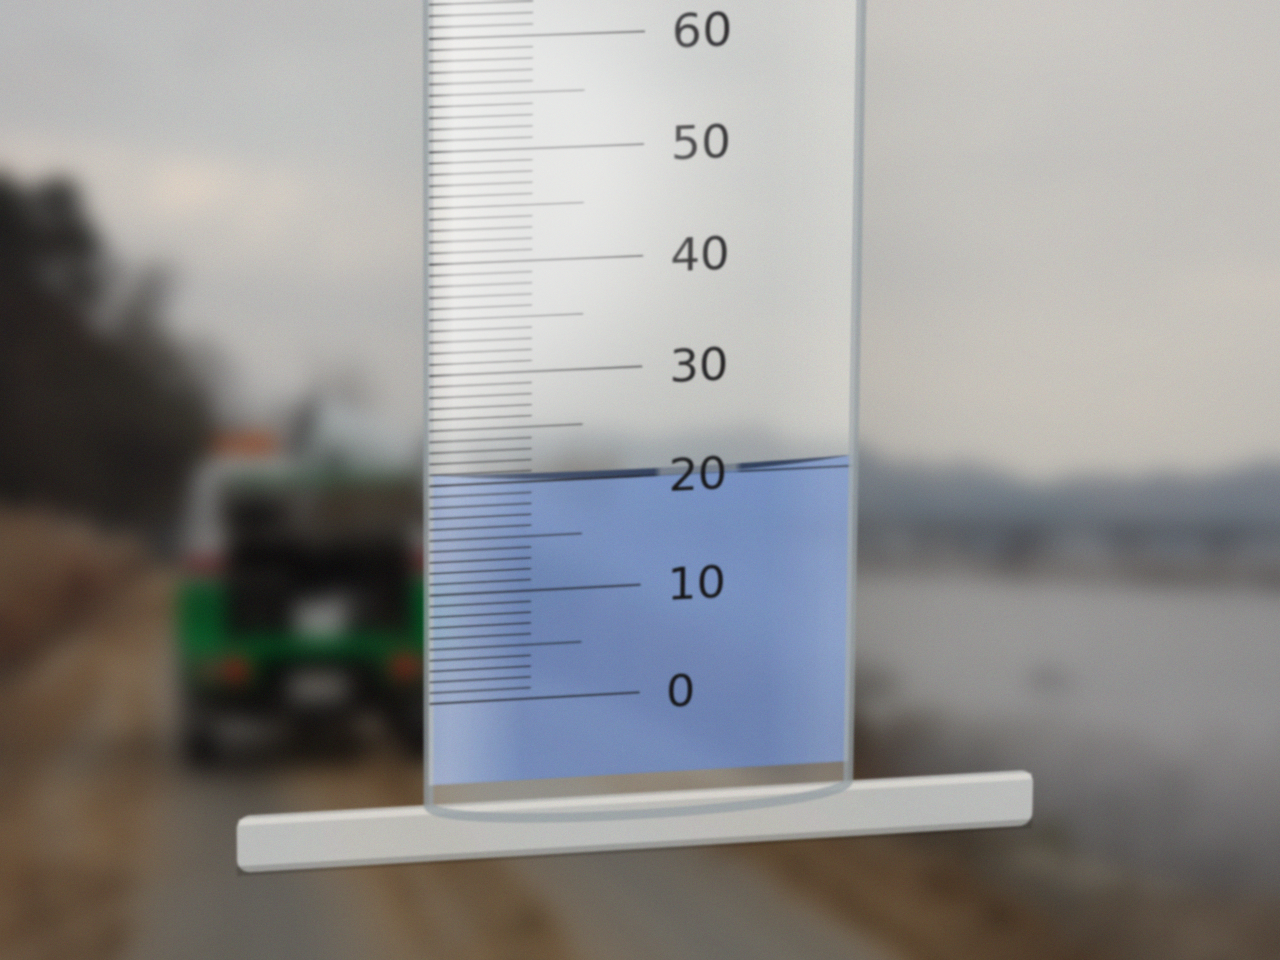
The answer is 20 mL
